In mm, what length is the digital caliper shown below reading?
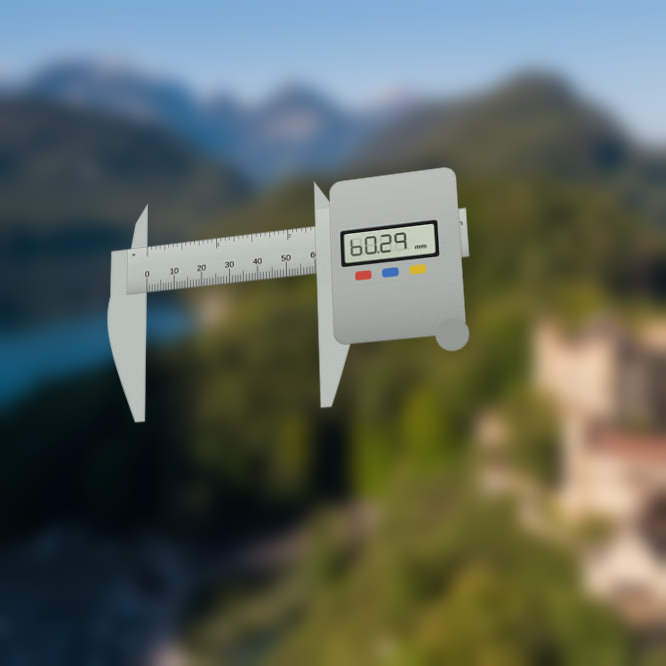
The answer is 60.29 mm
